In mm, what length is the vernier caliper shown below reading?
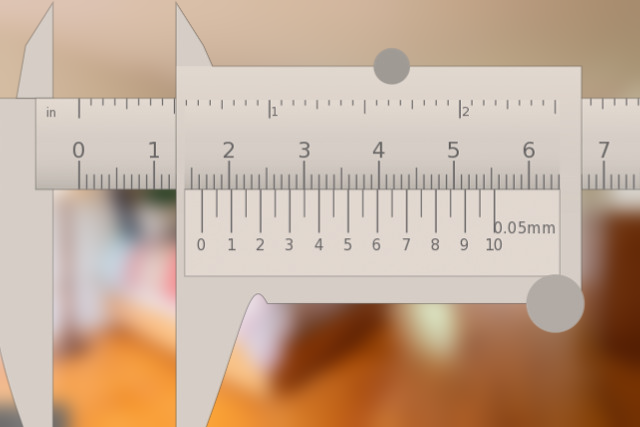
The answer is 16.4 mm
